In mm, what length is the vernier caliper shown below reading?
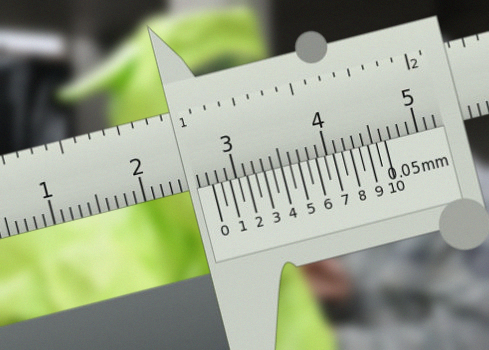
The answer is 27.4 mm
